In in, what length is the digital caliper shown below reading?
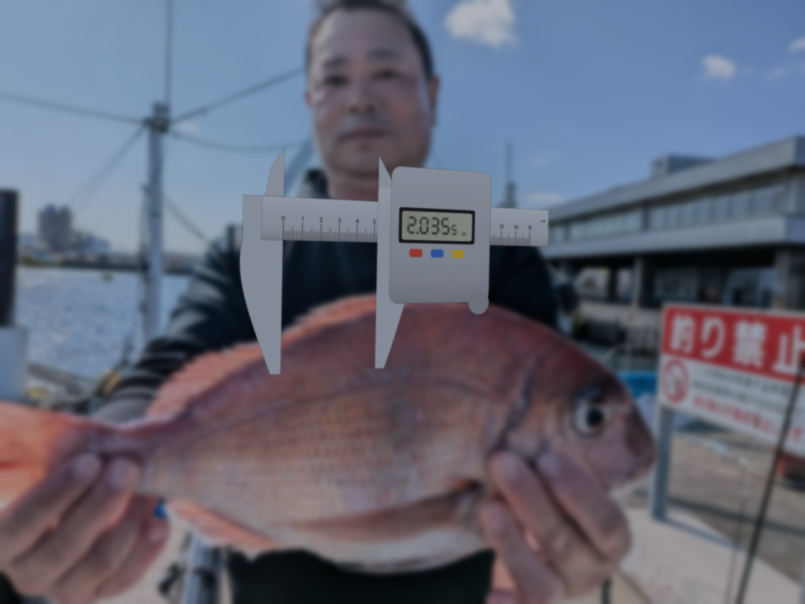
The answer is 2.0355 in
